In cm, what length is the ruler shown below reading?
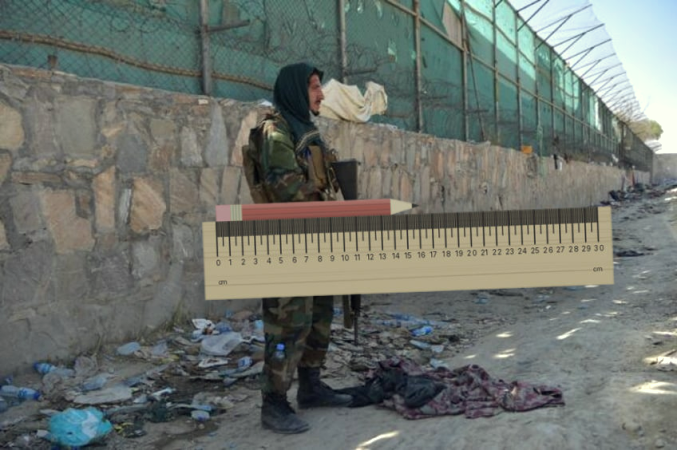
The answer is 16 cm
